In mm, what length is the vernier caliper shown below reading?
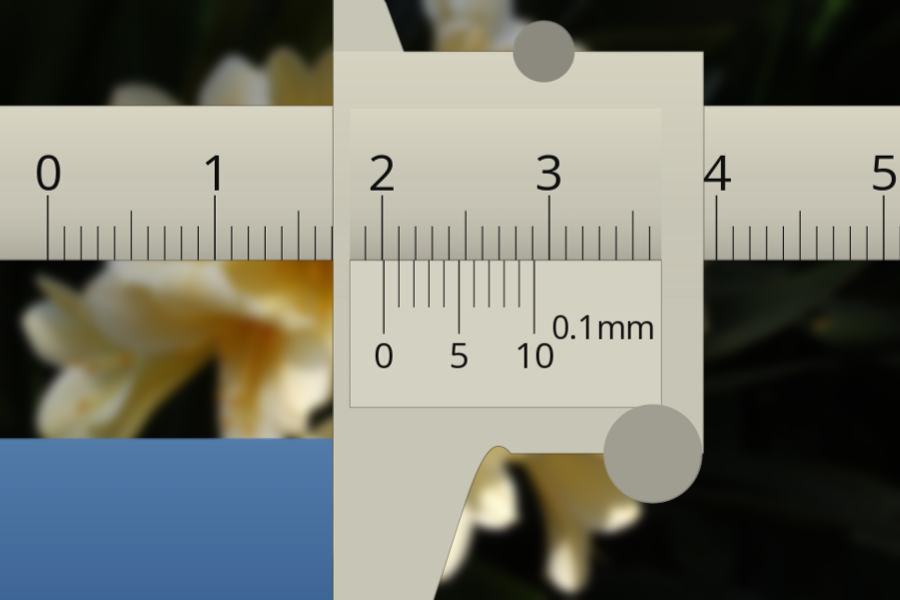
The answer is 20.1 mm
